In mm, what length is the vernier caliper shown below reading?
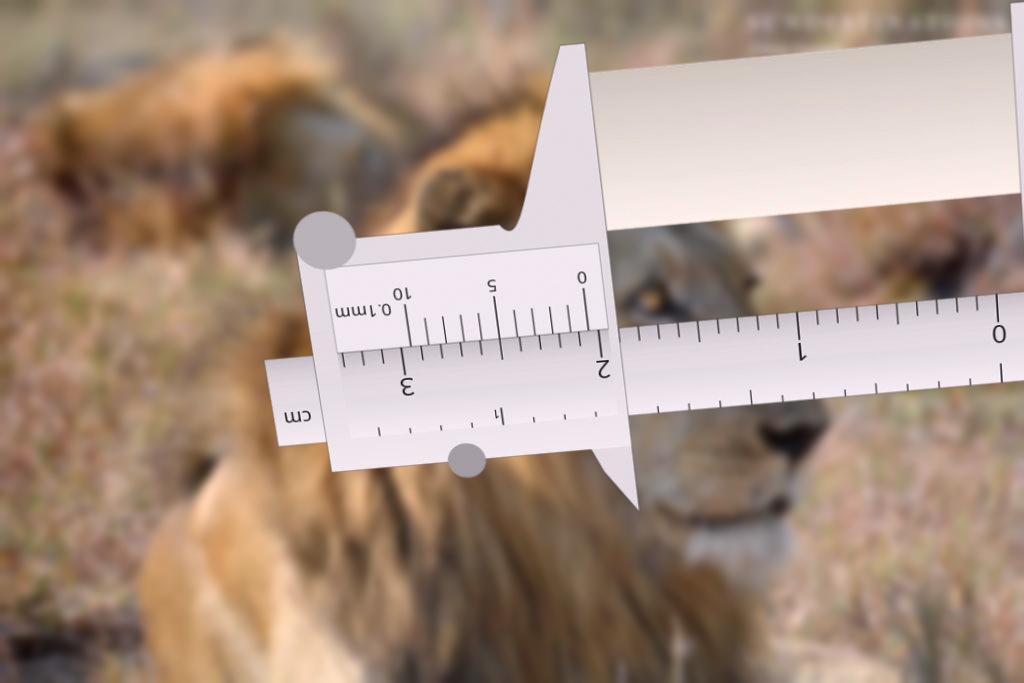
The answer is 20.5 mm
